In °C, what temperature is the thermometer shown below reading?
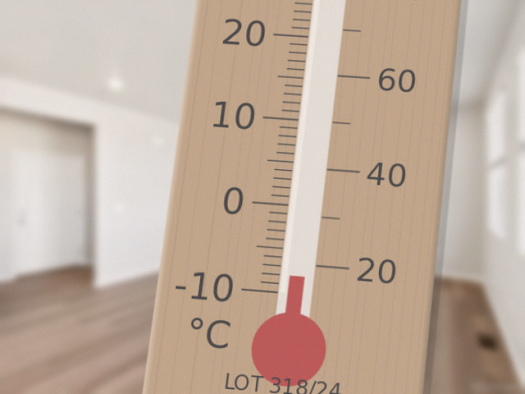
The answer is -8 °C
